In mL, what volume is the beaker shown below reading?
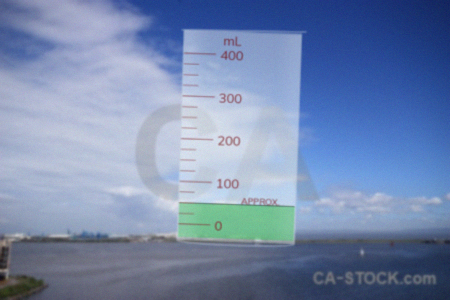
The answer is 50 mL
